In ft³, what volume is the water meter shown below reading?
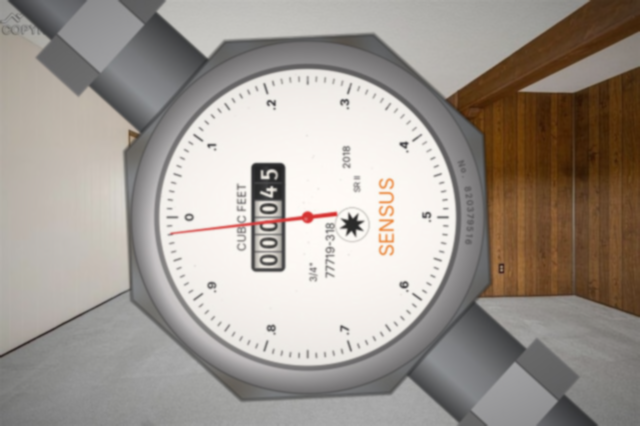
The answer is 44.98 ft³
